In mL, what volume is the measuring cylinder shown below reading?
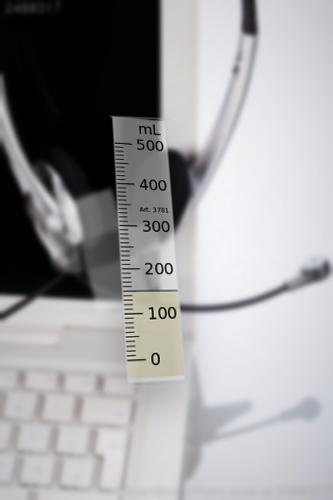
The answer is 150 mL
